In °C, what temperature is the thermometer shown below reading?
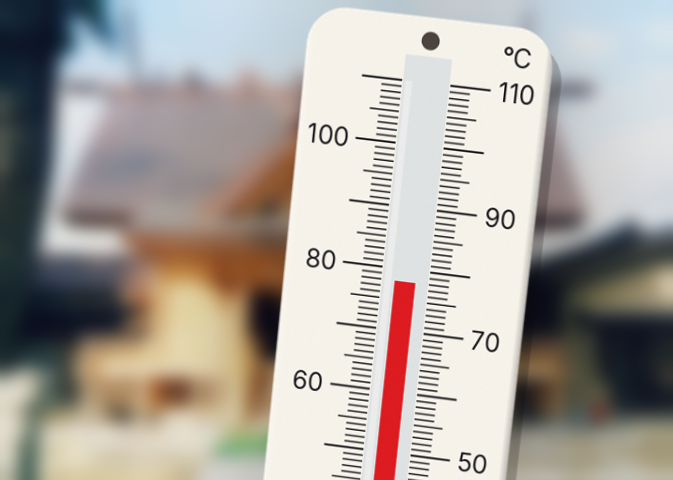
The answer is 78 °C
